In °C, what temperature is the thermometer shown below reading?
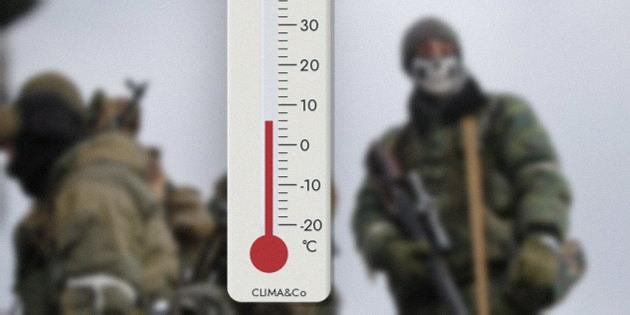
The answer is 6 °C
